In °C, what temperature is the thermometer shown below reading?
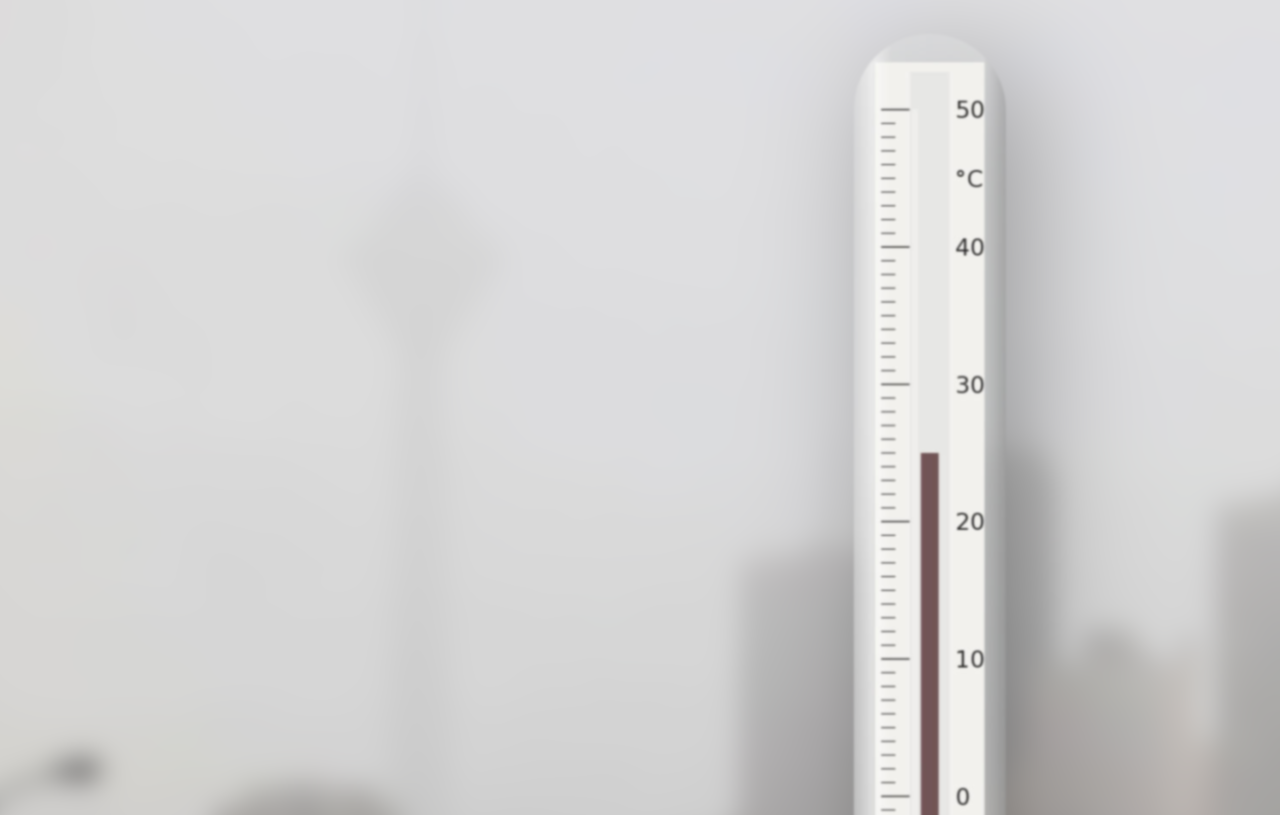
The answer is 25 °C
